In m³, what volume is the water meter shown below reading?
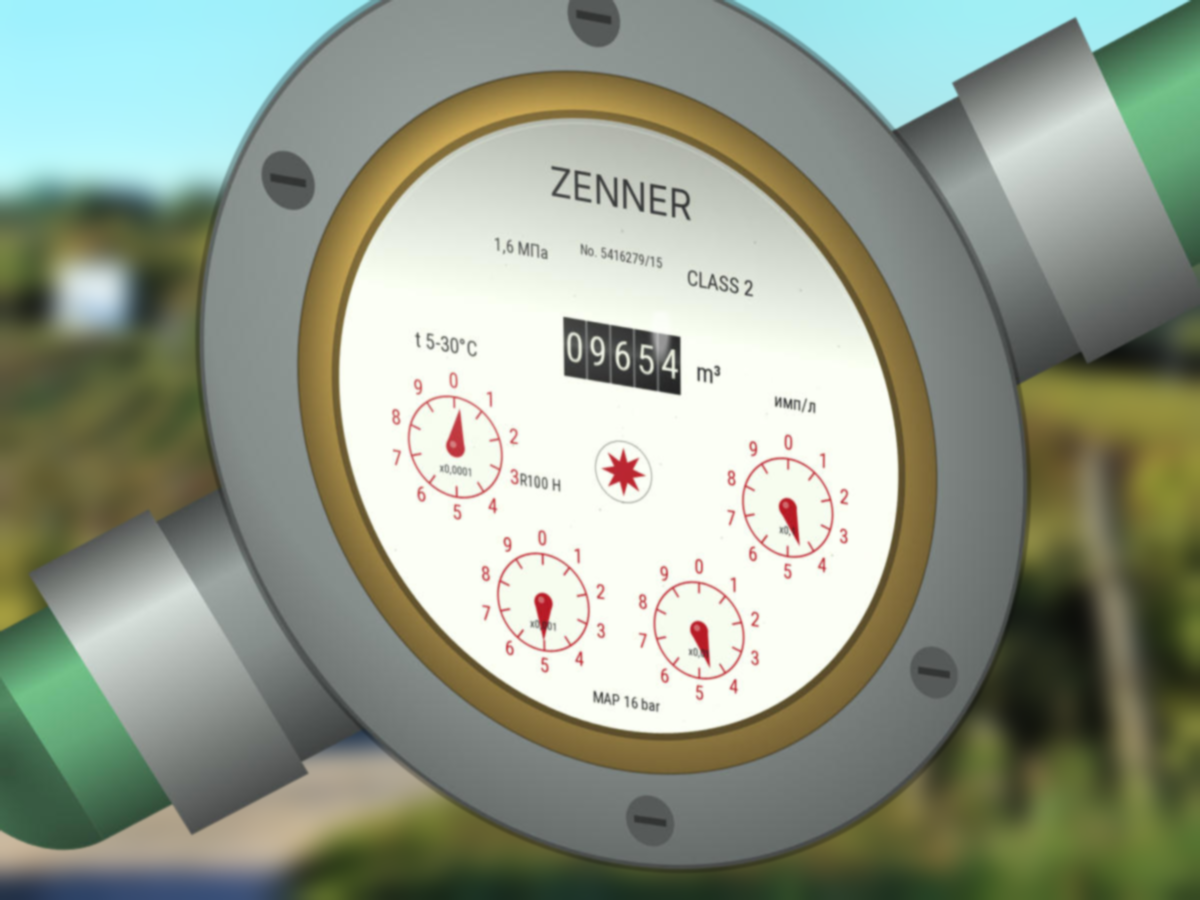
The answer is 9654.4450 m³
